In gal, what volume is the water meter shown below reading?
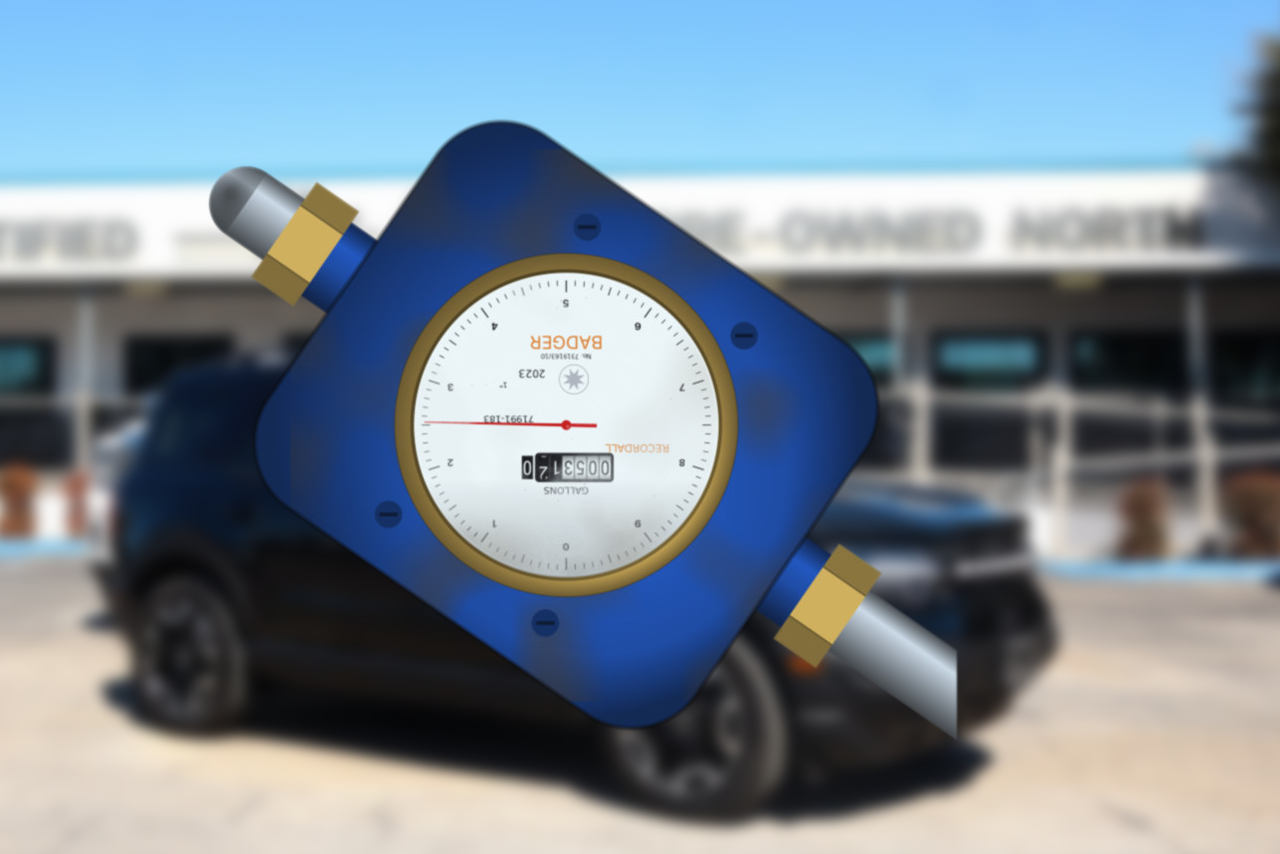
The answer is 53122.5 gal
